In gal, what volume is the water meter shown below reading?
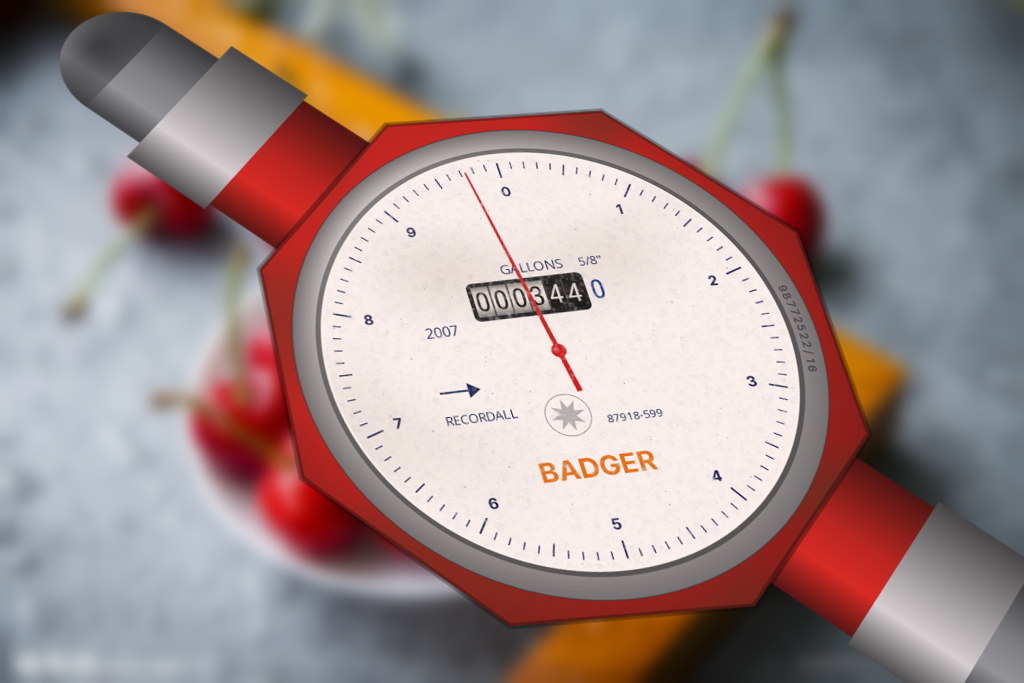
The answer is 3439.7 gal
